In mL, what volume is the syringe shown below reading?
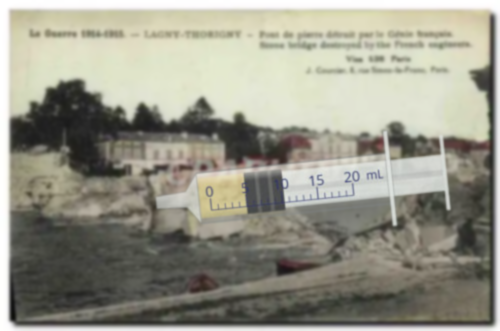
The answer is 5 mL
